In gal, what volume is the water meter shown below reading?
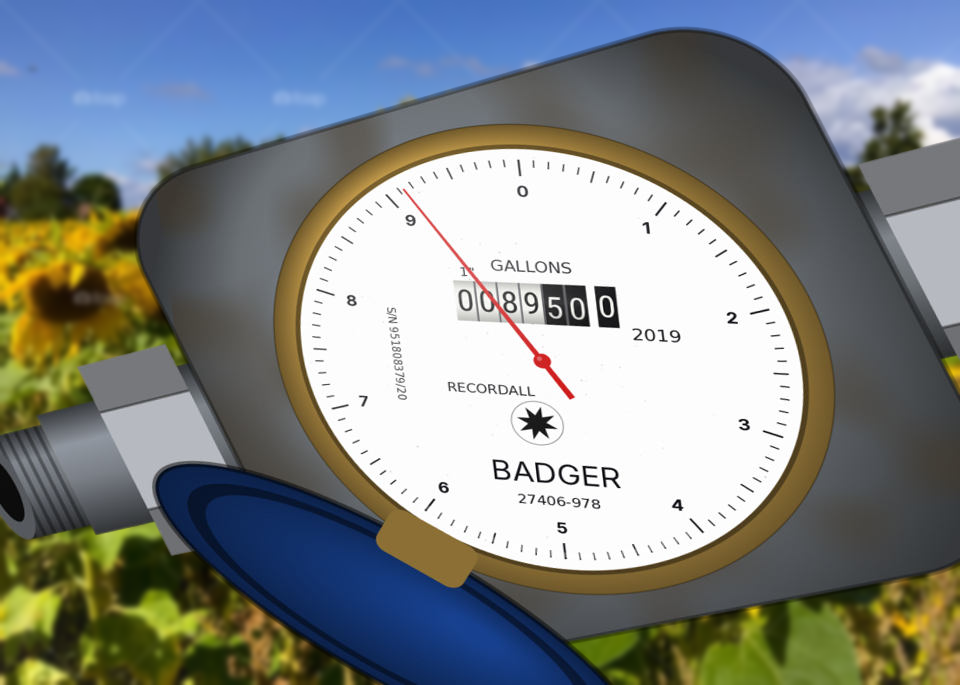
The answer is 89499.1 gal
